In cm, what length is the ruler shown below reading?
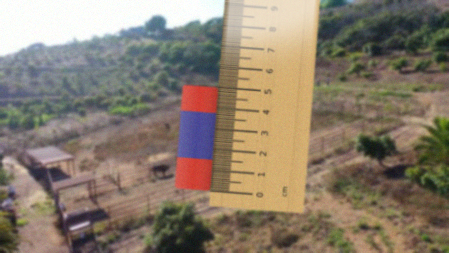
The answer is 5 cm
